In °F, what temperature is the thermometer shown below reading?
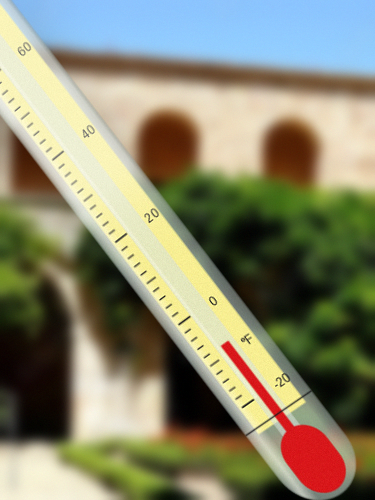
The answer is -8 °F
